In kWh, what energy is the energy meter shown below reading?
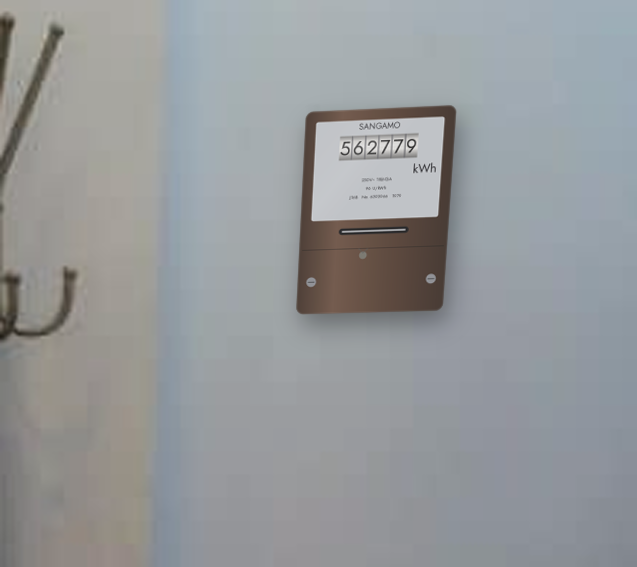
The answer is 562779 kWh
